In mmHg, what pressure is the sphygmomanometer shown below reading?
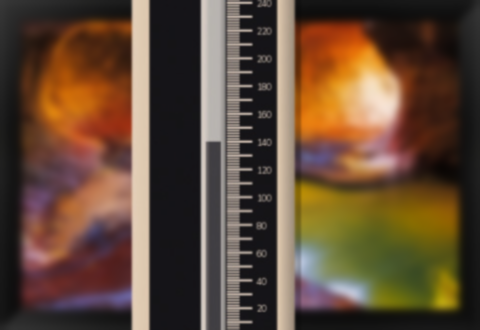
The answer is 140 mmHg
